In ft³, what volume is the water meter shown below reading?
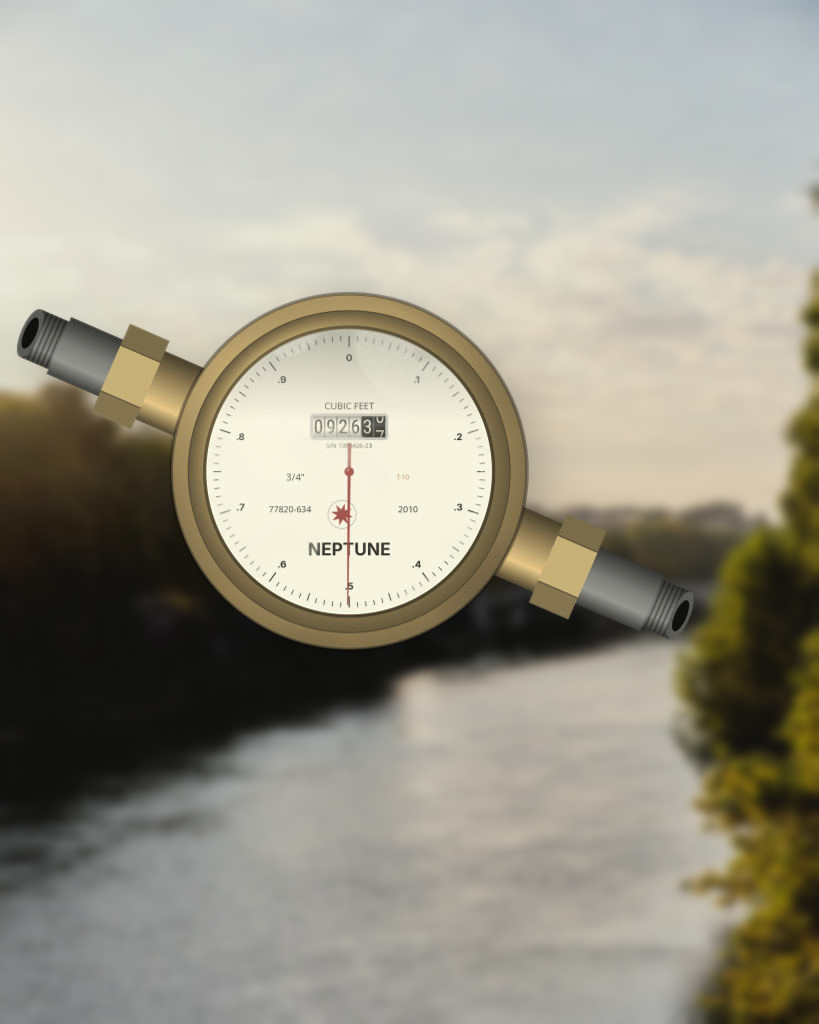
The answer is 92636.50 ft³
